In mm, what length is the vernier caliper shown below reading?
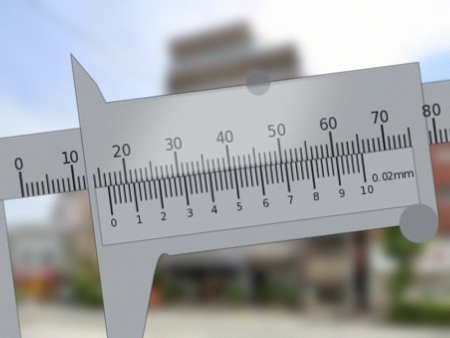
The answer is 16.5 mm
